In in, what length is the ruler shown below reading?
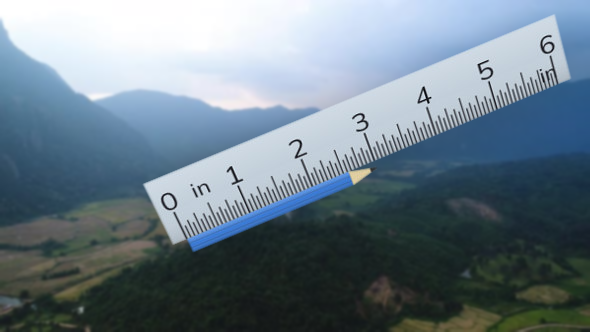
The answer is 3 in
